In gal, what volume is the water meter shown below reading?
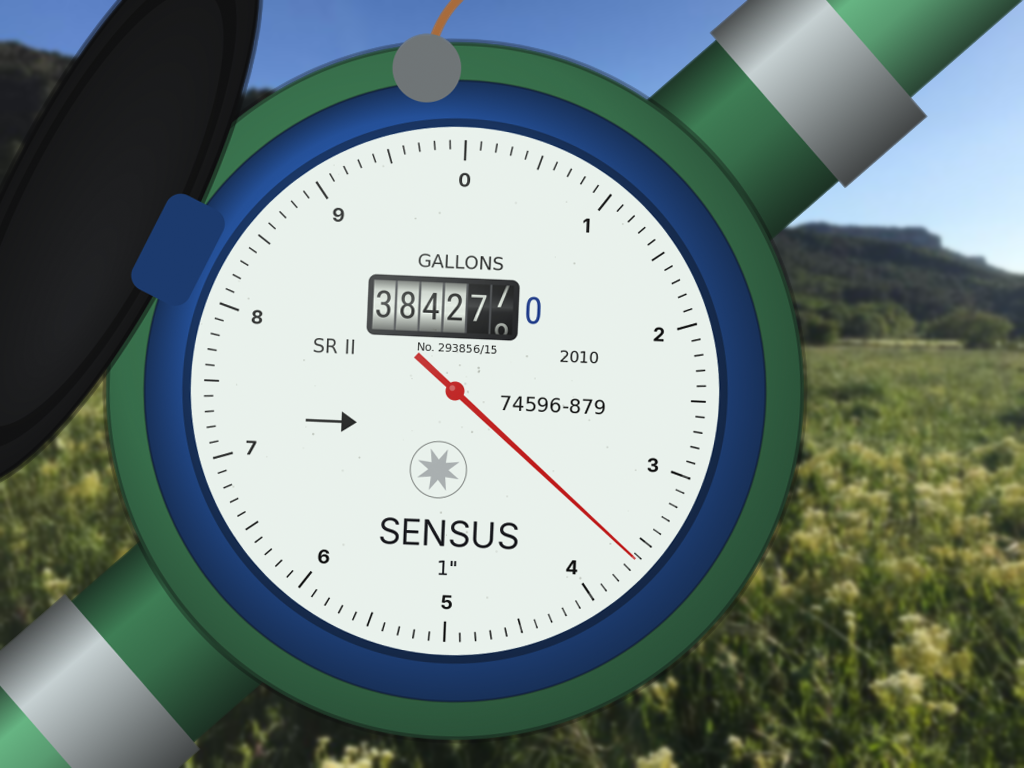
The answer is 3842773.6 gal
